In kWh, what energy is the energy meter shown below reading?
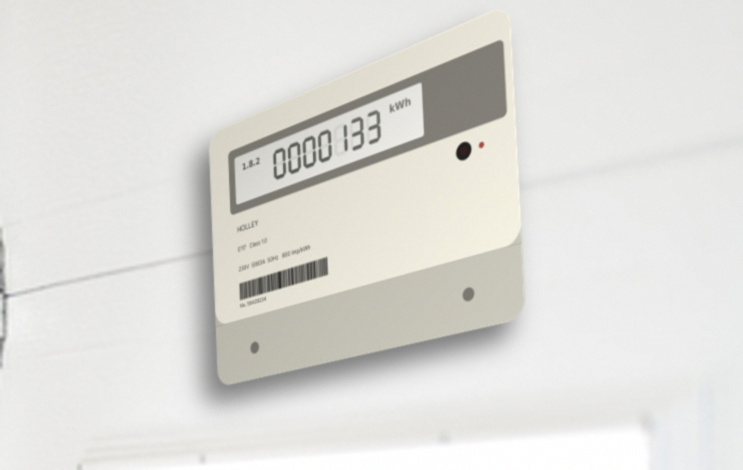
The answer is 133 kWh
